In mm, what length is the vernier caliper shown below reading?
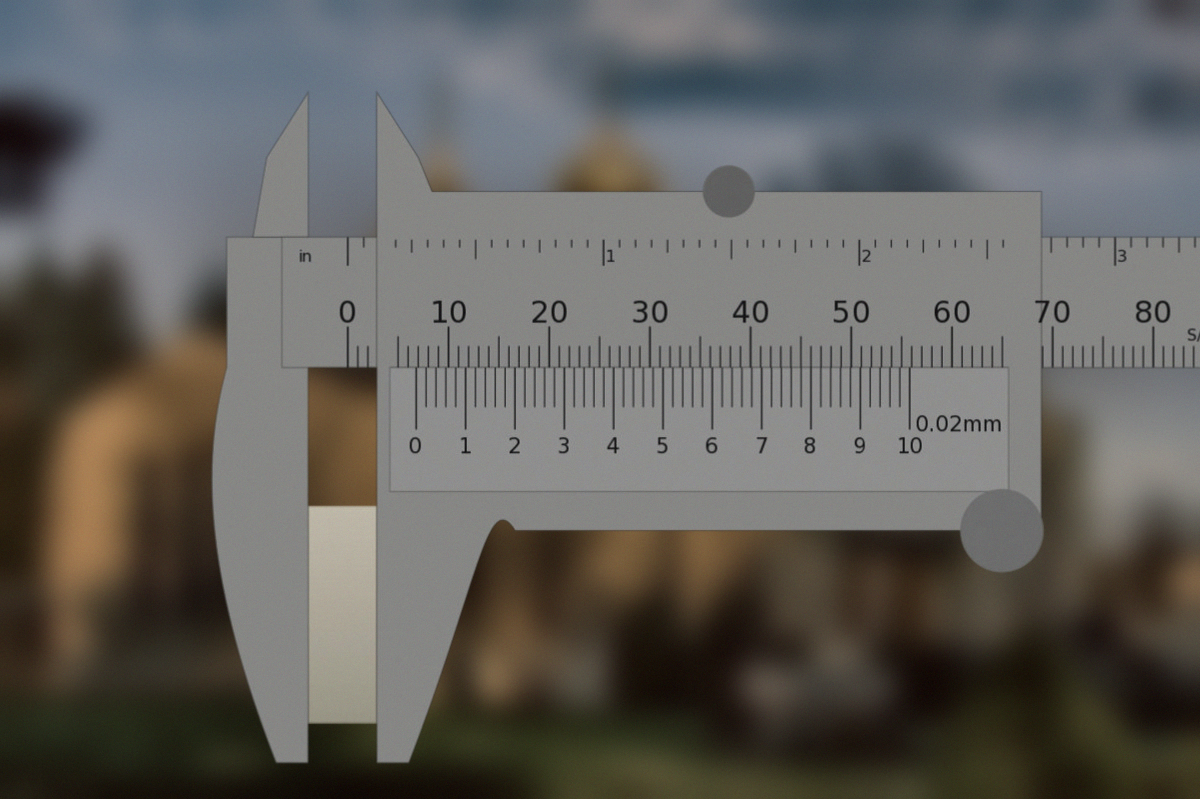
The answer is 6.8 mm
